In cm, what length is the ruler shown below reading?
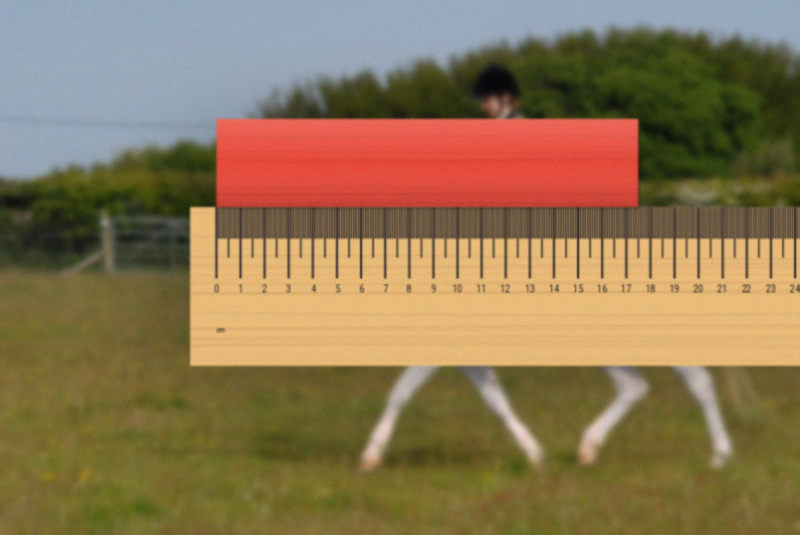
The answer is 17.5 cm
